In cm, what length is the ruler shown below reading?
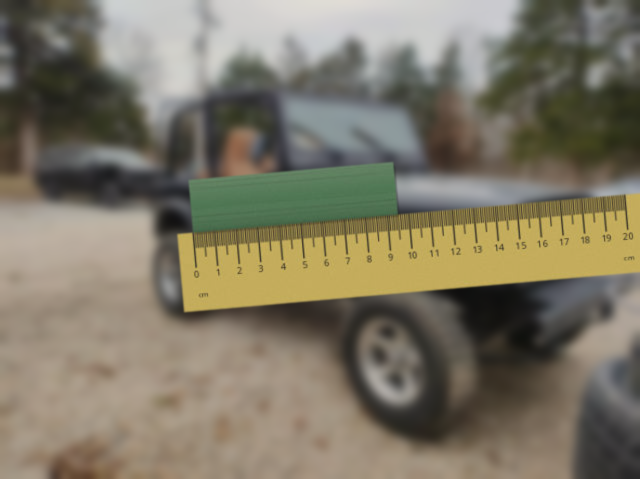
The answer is 9.5 cm
